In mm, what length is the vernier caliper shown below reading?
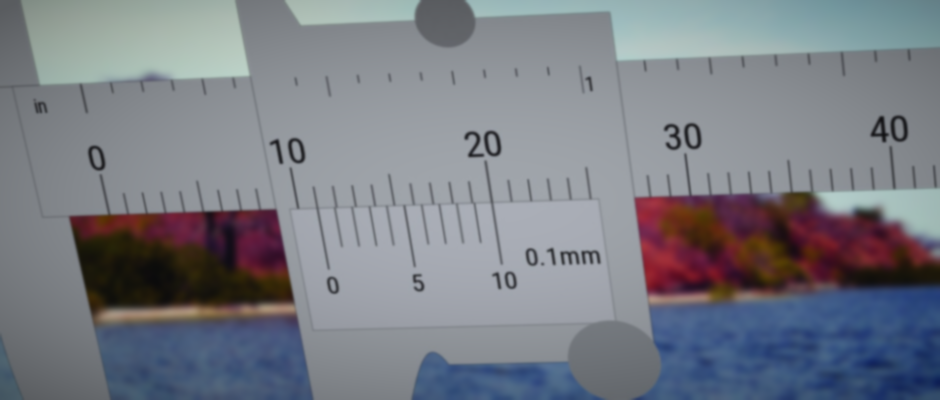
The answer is 11.0 mm
